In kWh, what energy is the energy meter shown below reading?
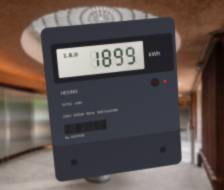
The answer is 1899 kWh
